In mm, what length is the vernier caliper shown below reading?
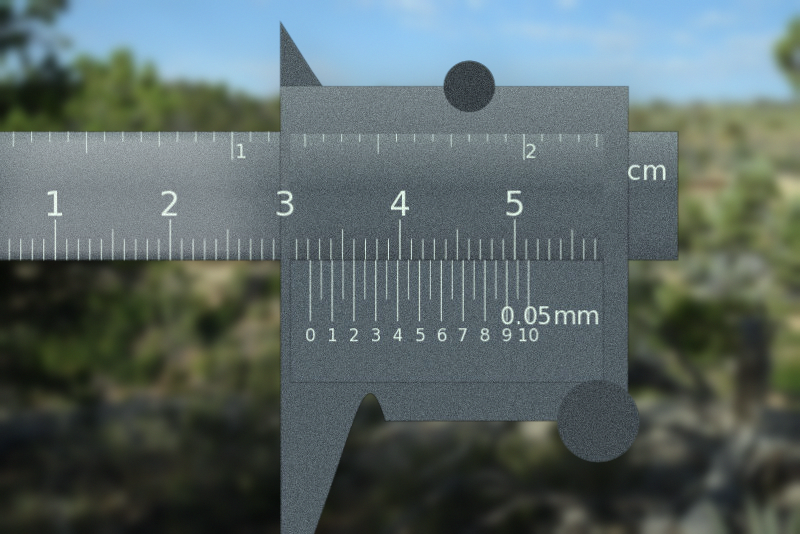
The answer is 32.2 mm
